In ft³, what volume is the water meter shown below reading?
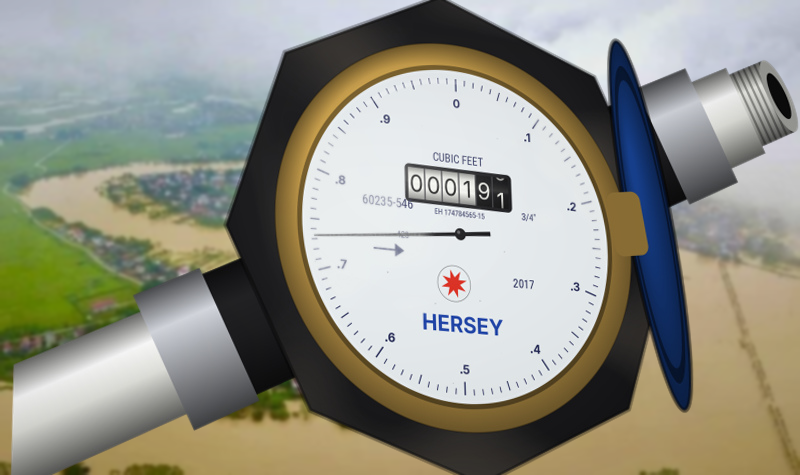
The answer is 190.73 ft³
